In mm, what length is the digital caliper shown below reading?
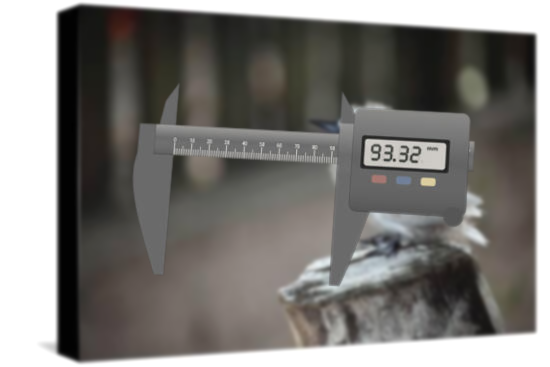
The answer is 93.32 mm
